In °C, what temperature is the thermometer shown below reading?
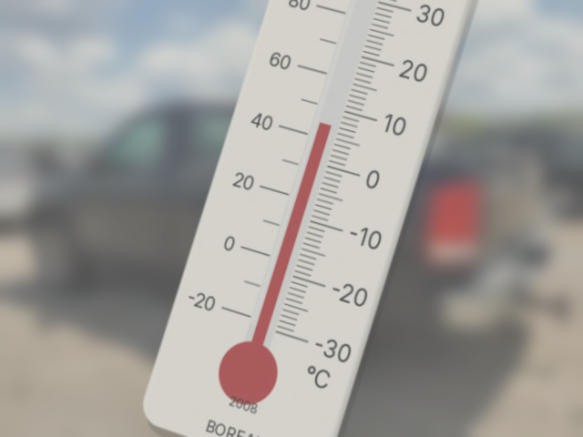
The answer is 7 °C
